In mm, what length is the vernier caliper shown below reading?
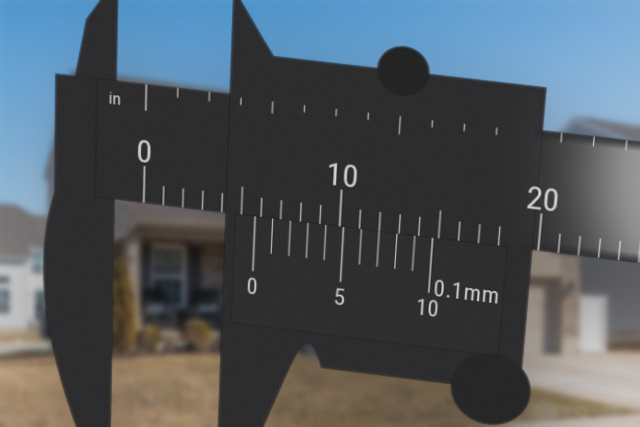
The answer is 5.7 mm
